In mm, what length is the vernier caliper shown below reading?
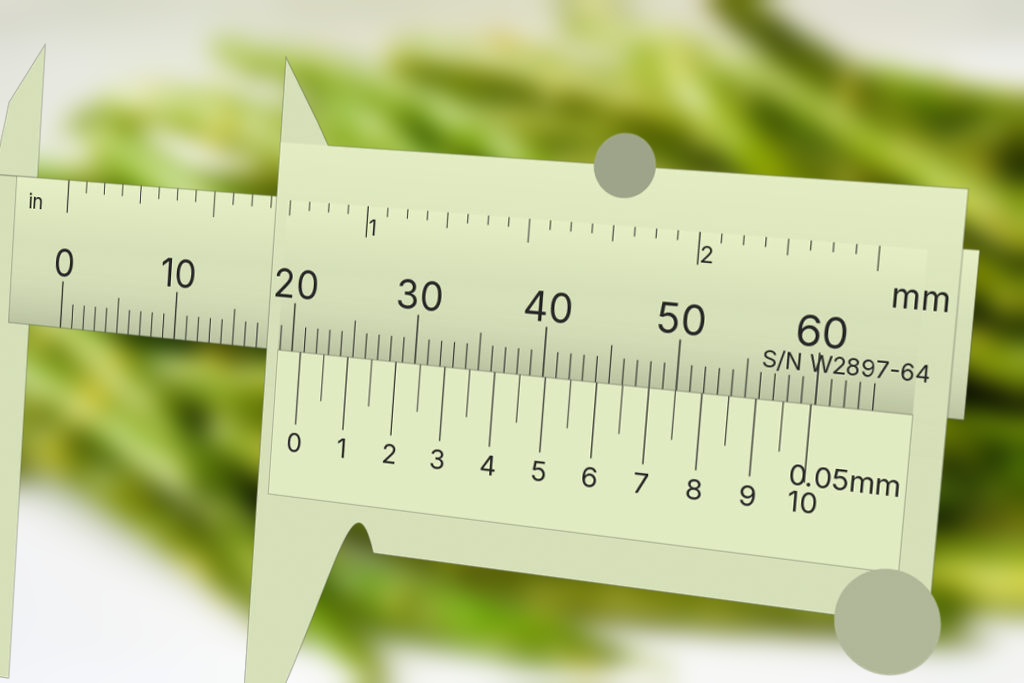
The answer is 20.7 mm
